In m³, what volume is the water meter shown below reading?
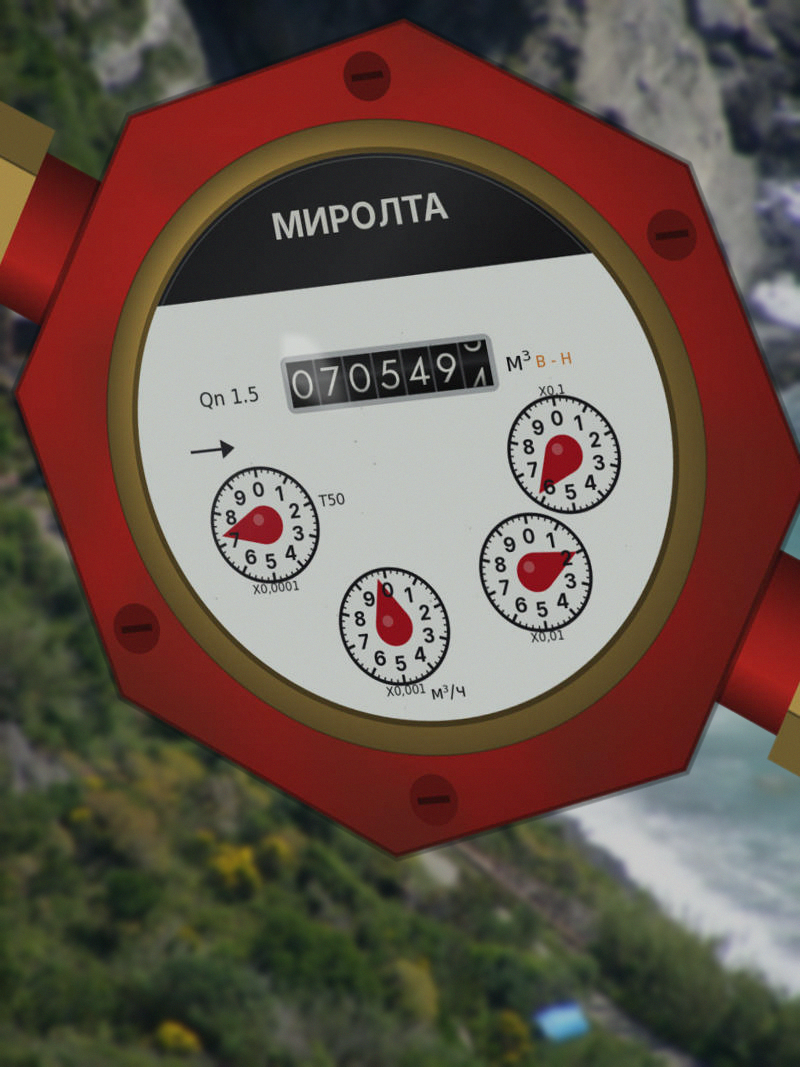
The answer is 705493.6197 m³
